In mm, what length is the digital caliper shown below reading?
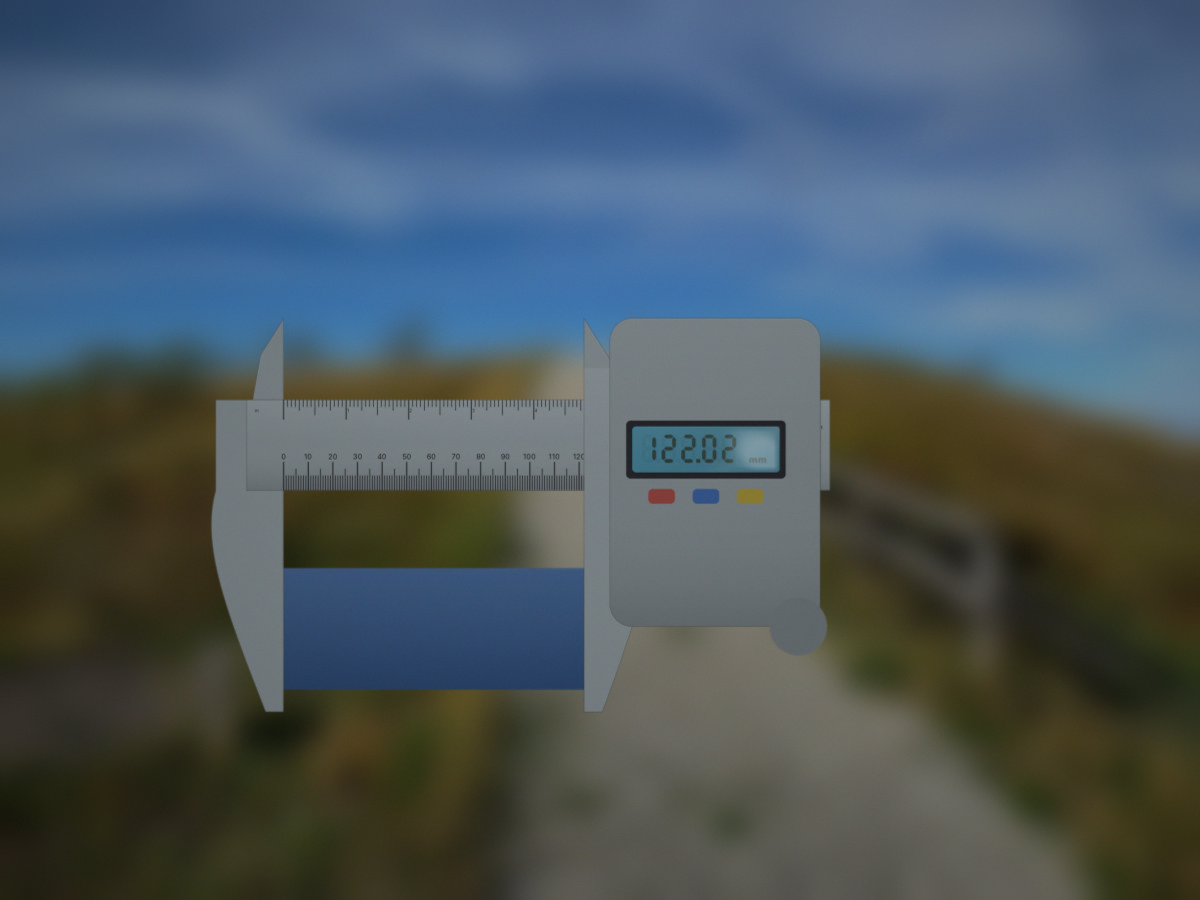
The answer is 122.02 mm
